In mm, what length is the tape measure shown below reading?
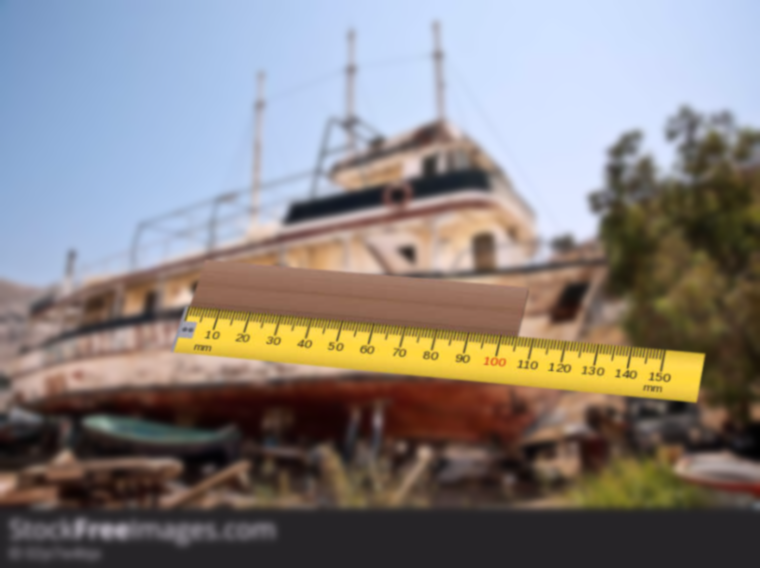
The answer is 105 mm
